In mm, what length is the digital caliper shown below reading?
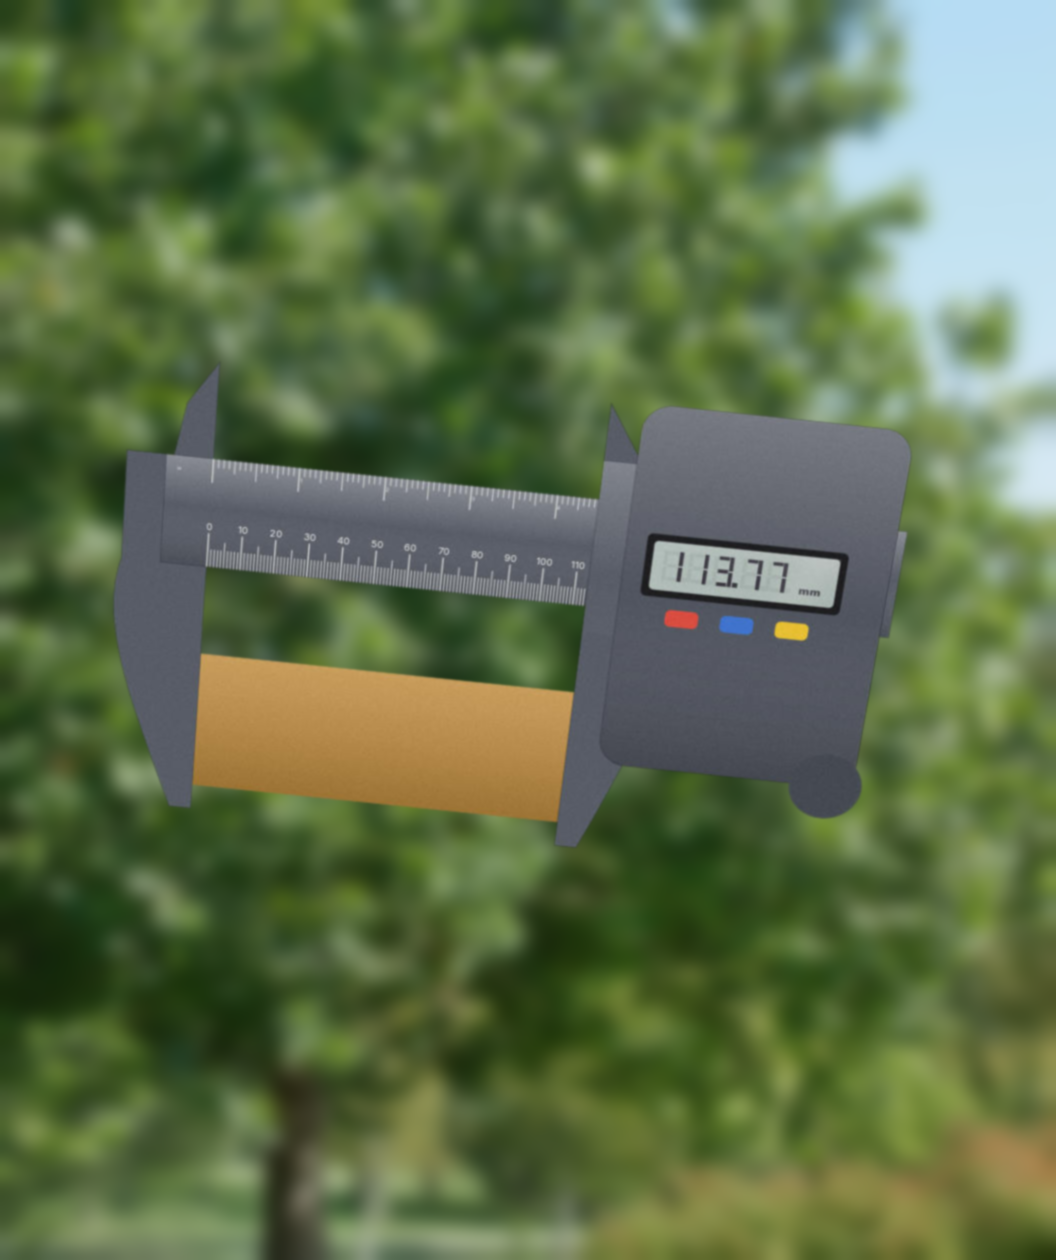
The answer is 113.77 mm
